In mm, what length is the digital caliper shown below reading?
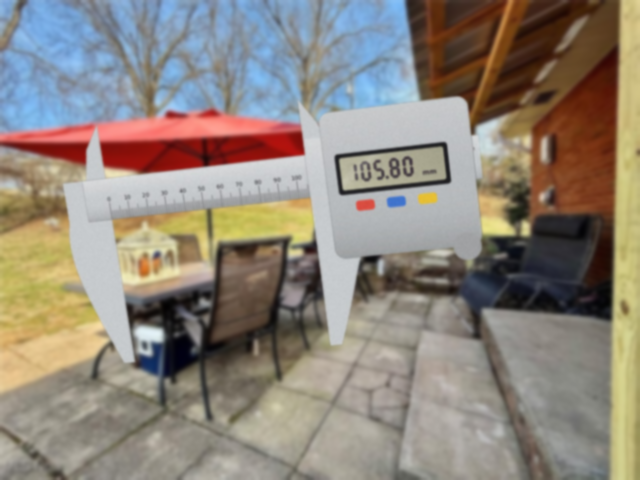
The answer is 105.80 mm
